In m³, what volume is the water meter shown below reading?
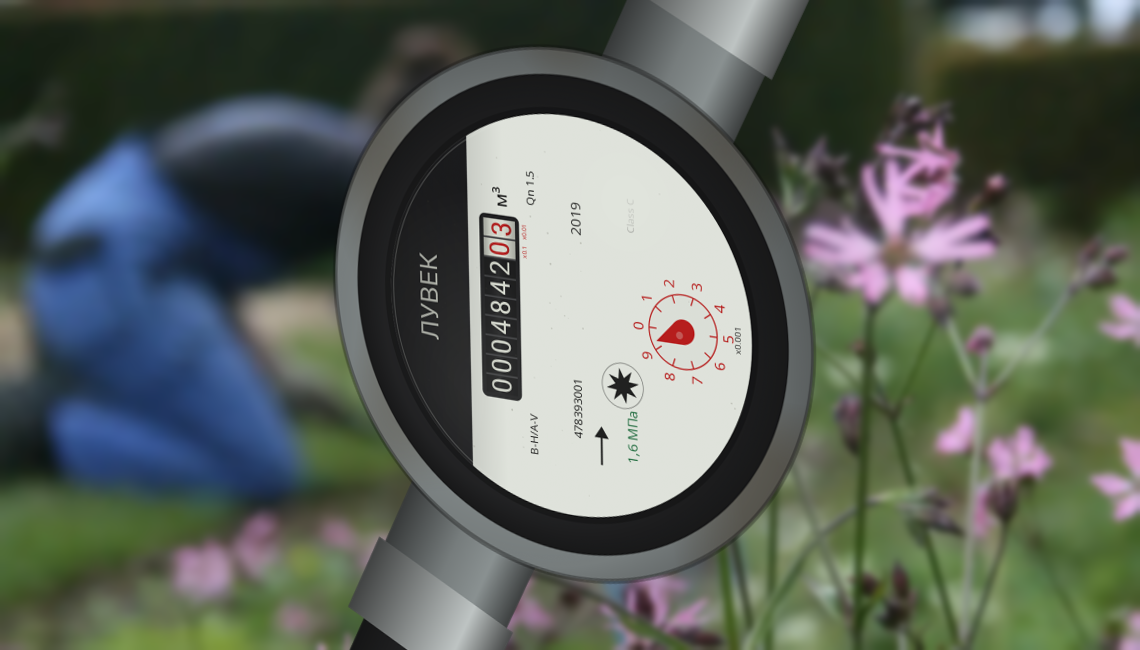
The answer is 4842.029 m³
